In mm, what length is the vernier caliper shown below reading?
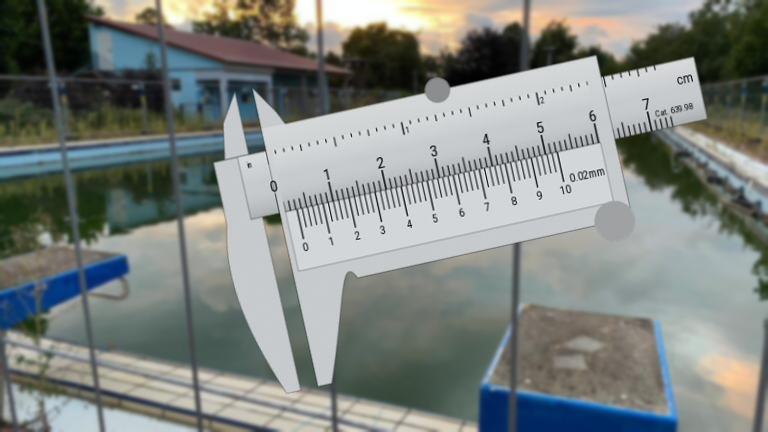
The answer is 3.2 mm
